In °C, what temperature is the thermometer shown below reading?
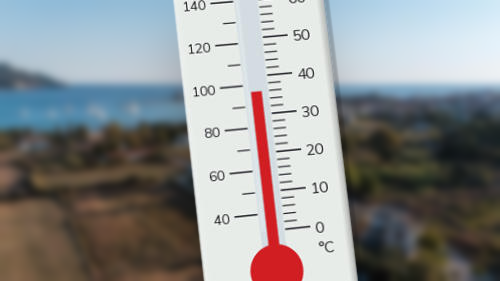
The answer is 36 °C
